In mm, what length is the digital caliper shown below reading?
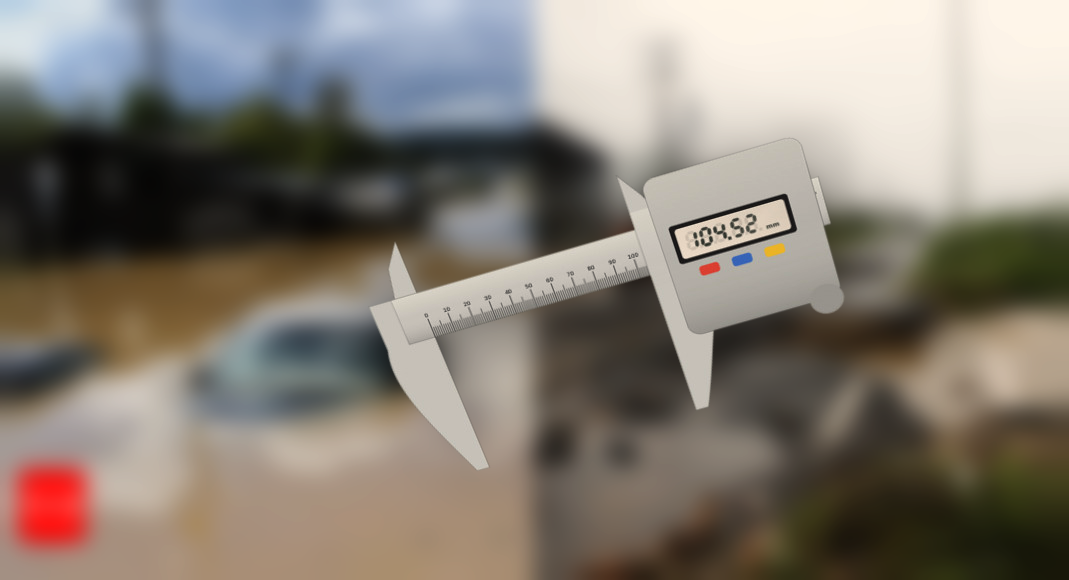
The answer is 104.52 mm
